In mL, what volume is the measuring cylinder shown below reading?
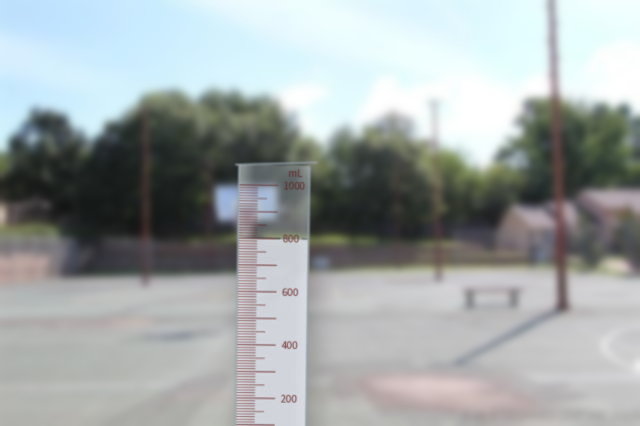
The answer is 800 mL
